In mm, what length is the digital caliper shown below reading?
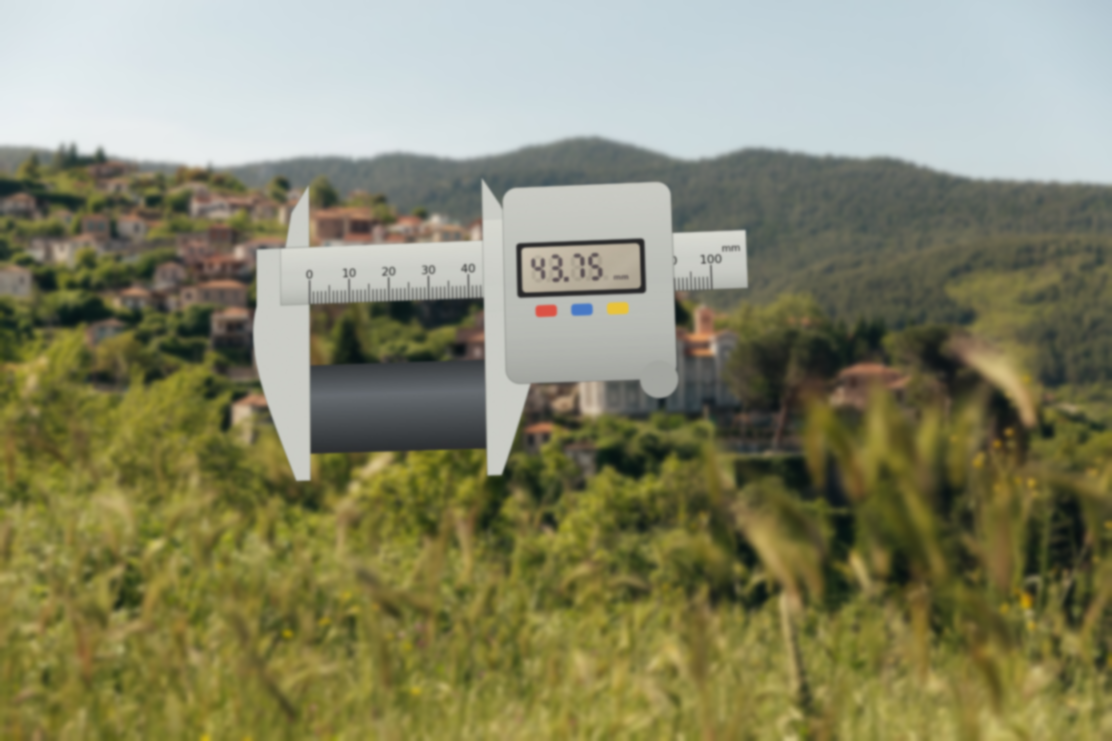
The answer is 43.75 mm
